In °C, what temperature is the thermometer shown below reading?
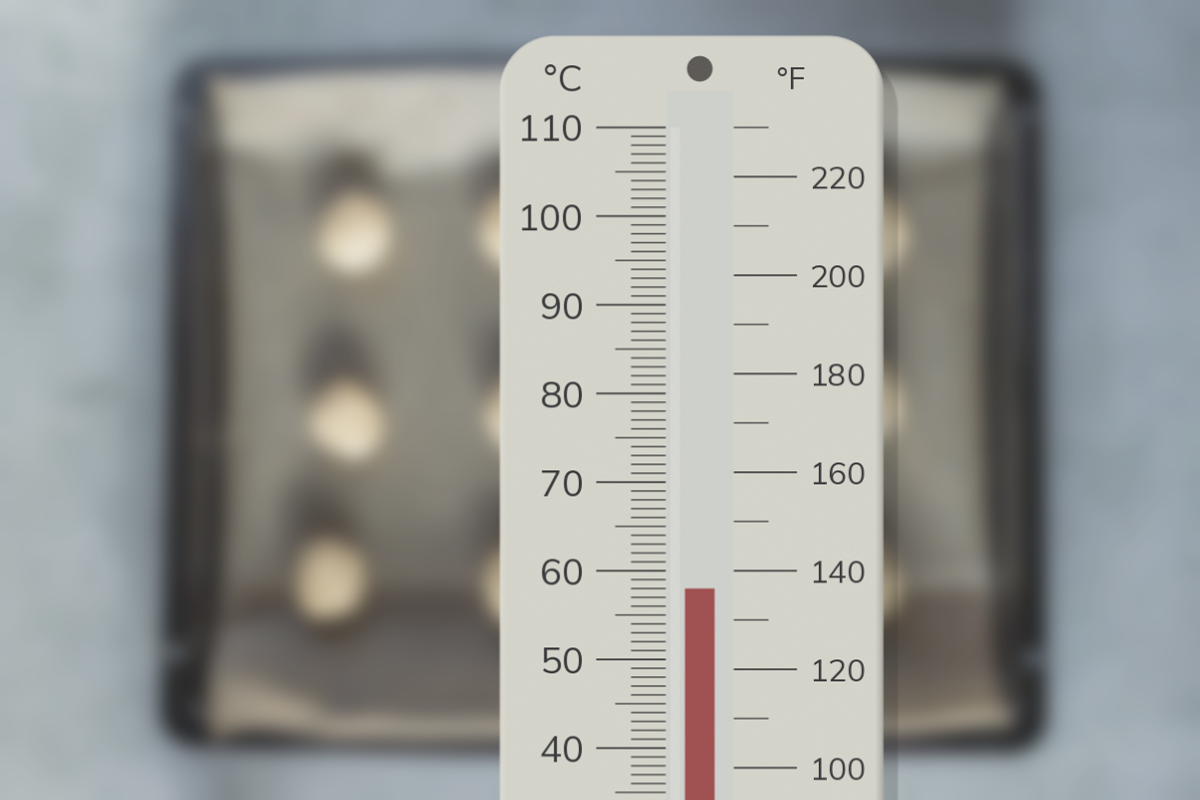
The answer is 58 °C
